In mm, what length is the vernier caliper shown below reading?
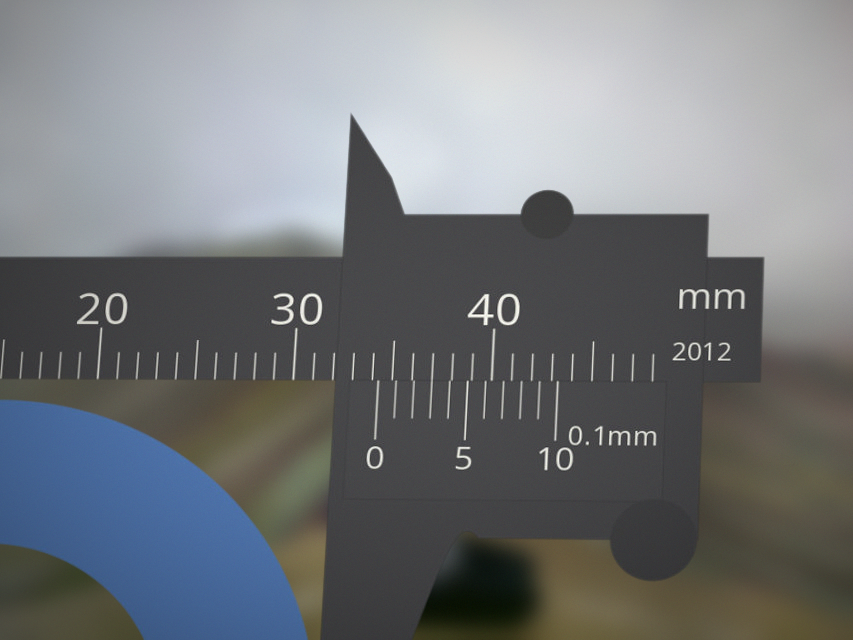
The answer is 34.3 mm
